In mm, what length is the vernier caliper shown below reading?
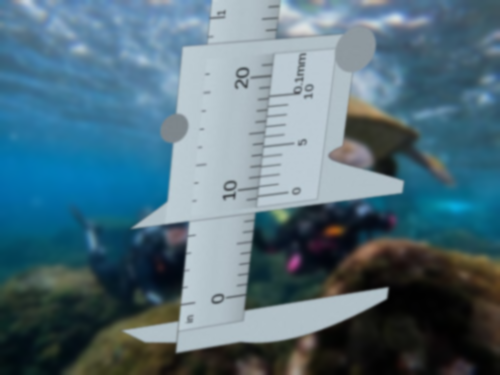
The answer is 9.2 mm
